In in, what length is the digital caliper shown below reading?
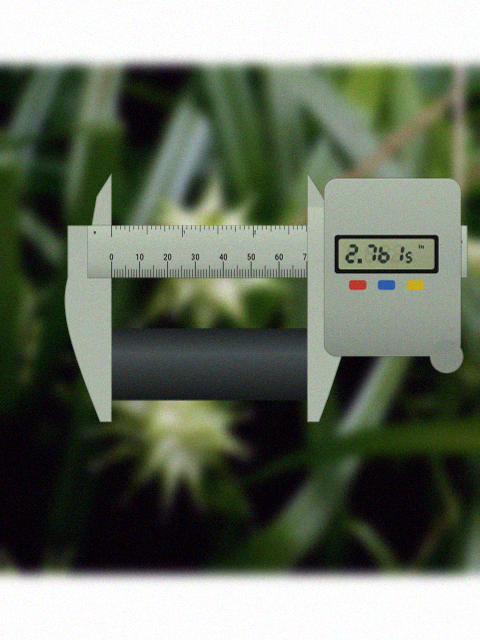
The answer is 2.7615 in
